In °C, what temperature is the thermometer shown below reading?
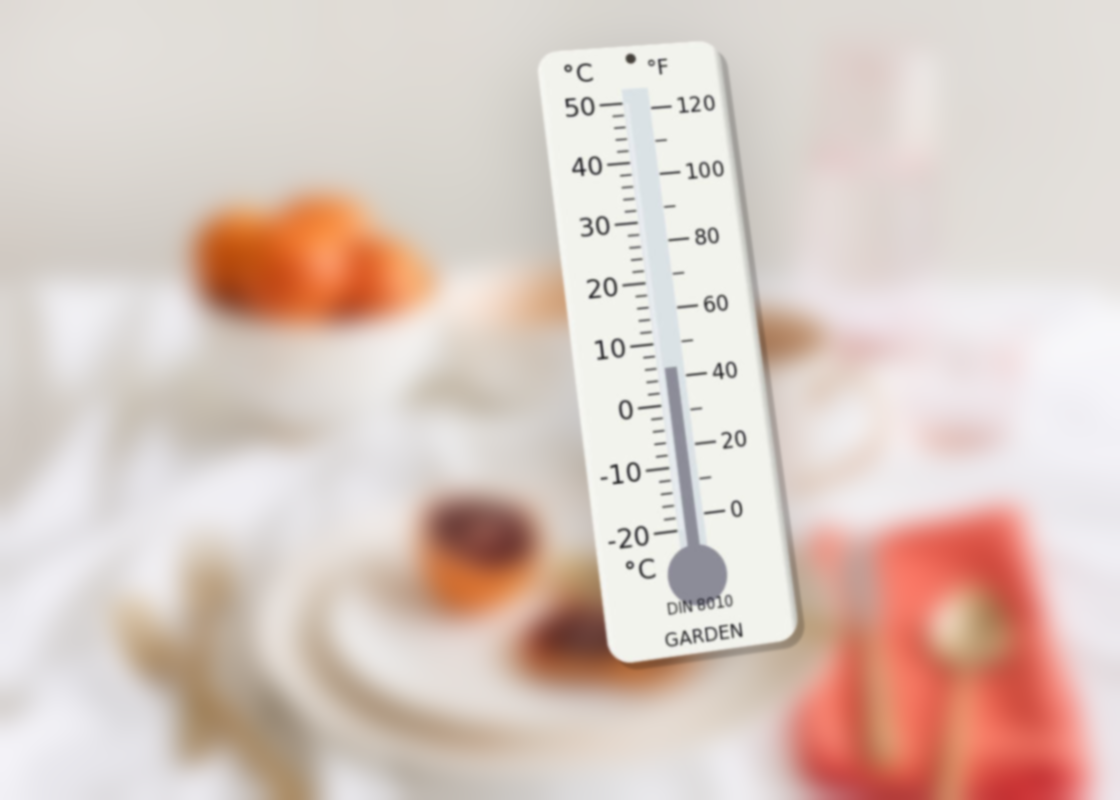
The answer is 6 °C
